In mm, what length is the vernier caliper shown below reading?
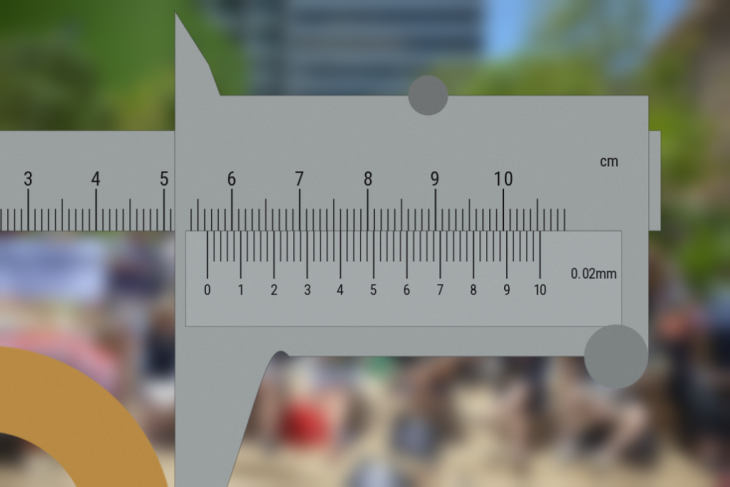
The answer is 56.4 mm
